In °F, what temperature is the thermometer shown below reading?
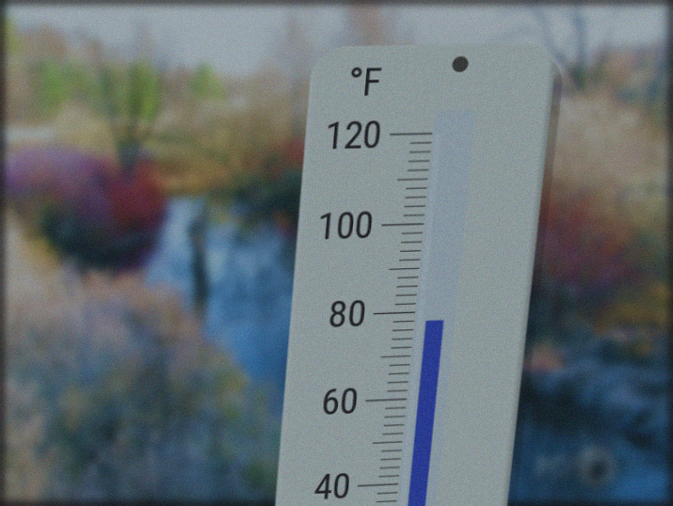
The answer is 78 °F
